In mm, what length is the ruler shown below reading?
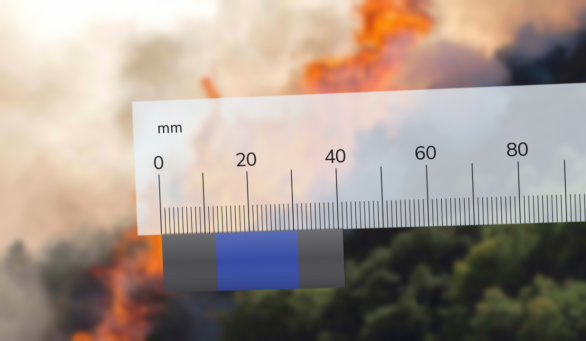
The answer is 41 mm
